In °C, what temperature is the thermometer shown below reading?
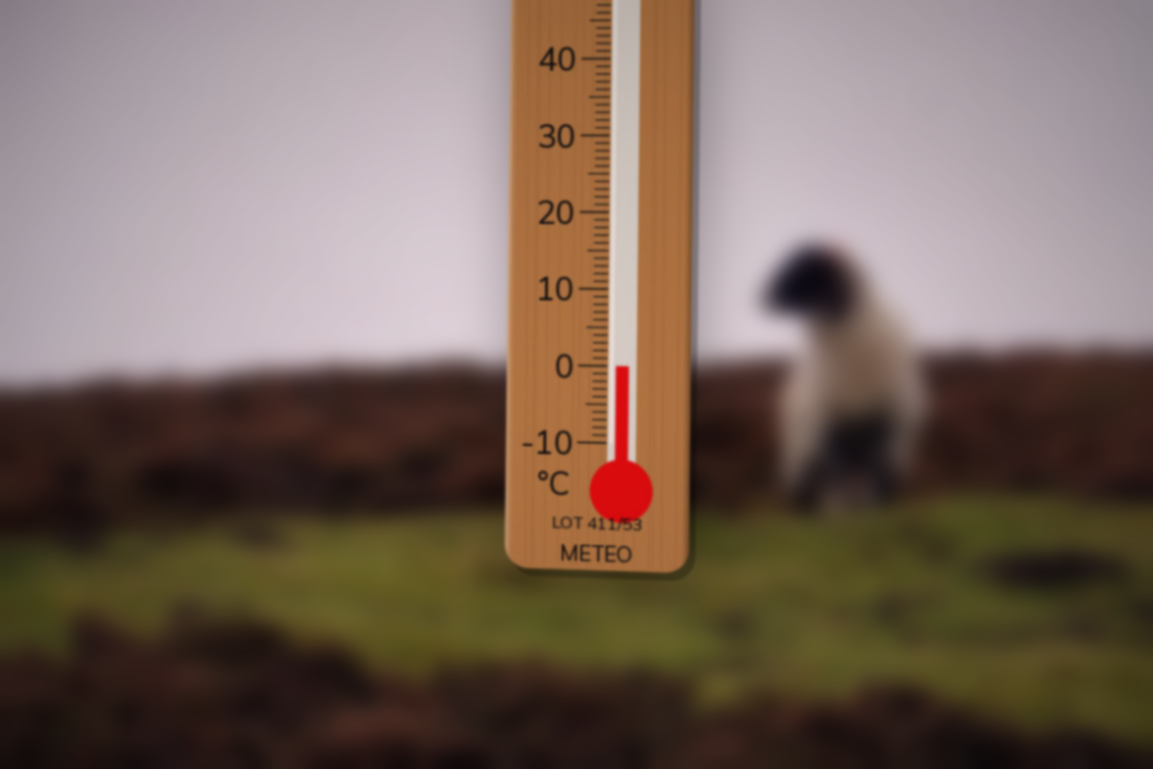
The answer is 0 °C
